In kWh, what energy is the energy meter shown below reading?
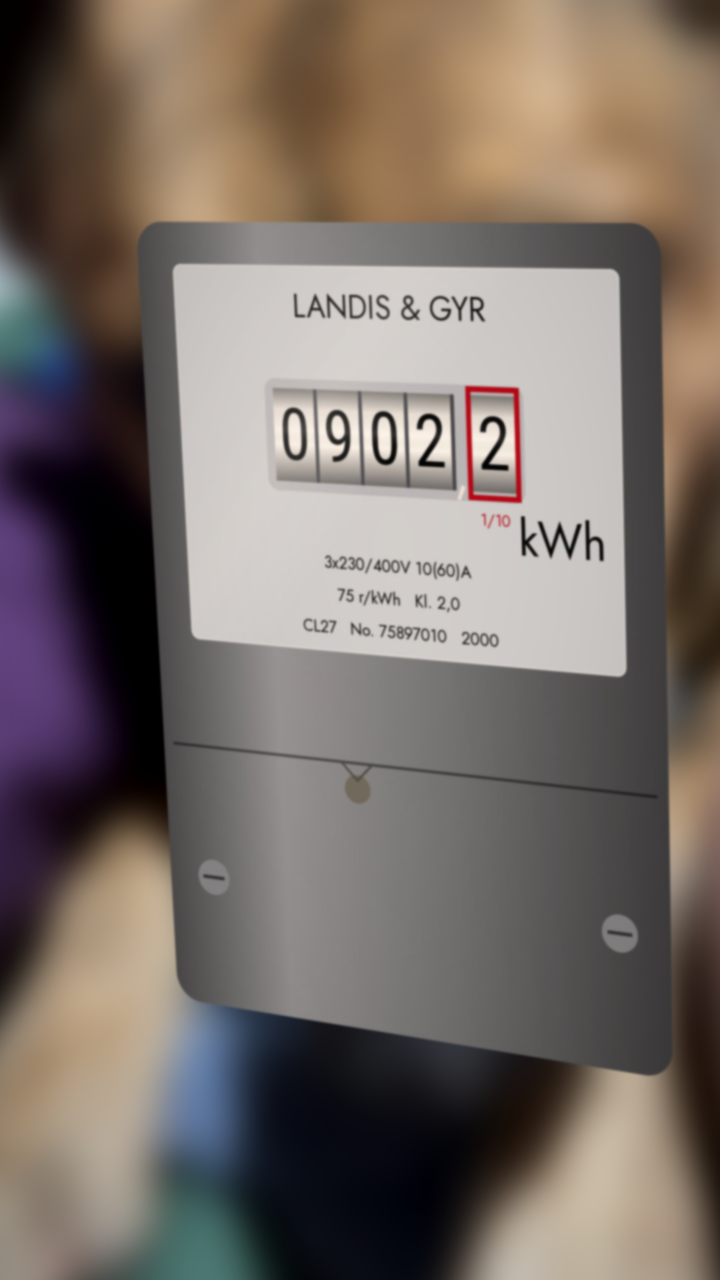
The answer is 902.2 kWh
